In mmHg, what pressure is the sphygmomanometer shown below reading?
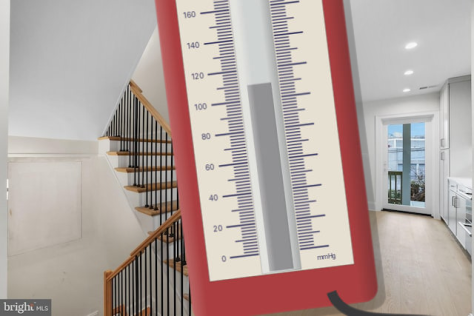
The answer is 110 mmHg
